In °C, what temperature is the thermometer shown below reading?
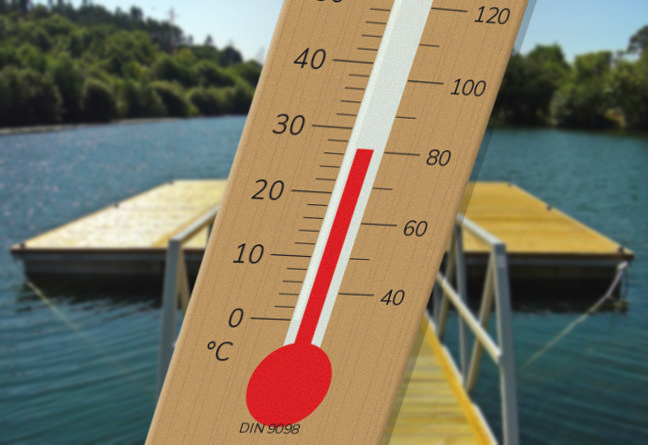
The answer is 27 °C
